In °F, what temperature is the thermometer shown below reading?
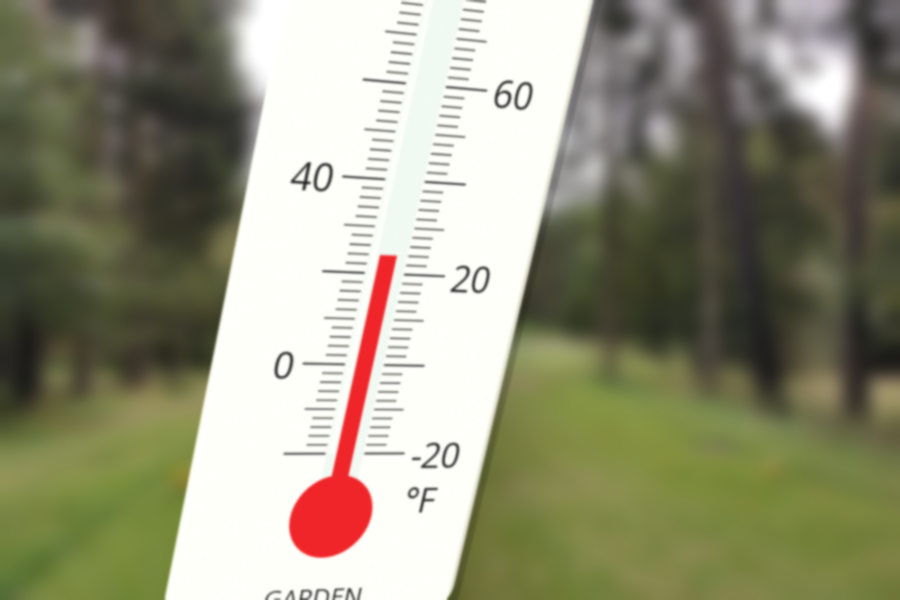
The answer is 24 °F
